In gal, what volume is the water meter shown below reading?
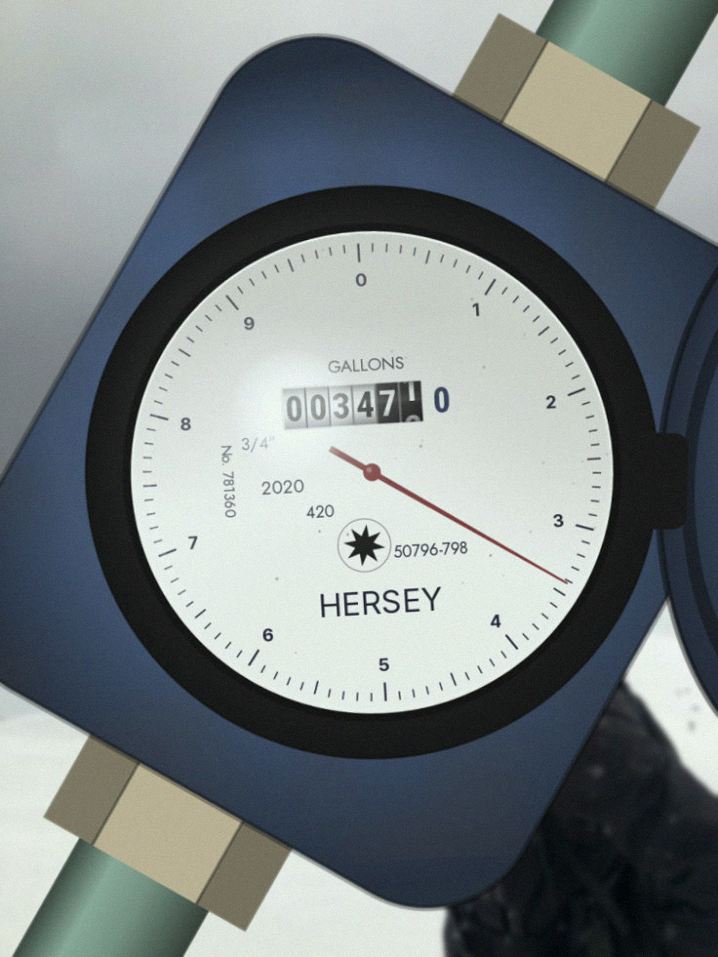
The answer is 34713.4 gal
